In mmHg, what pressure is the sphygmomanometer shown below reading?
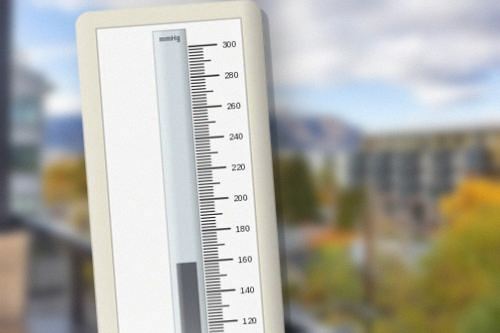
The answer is 160 mmHg
